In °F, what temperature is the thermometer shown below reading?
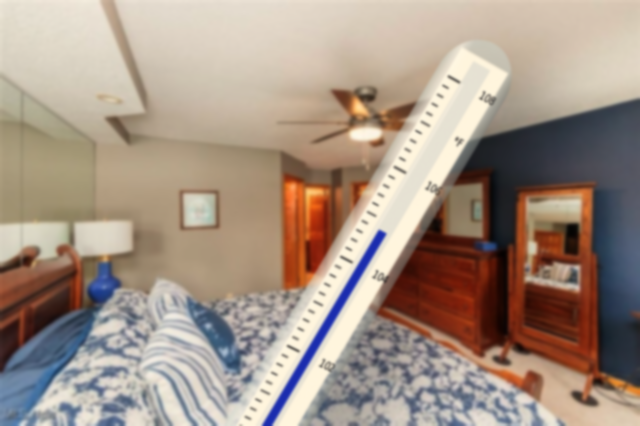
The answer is 104.8 °F
